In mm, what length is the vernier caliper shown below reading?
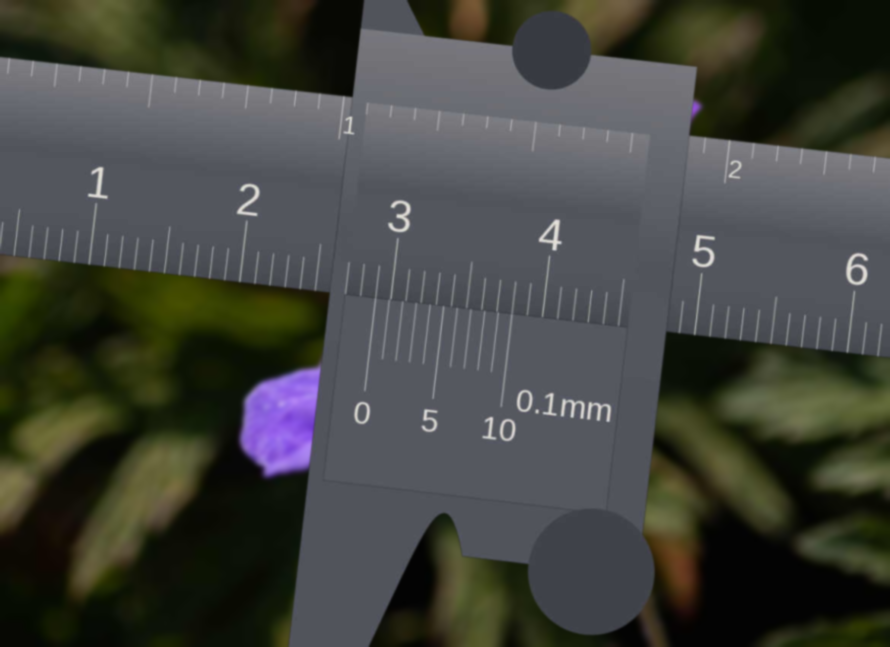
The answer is 29.0 mm
